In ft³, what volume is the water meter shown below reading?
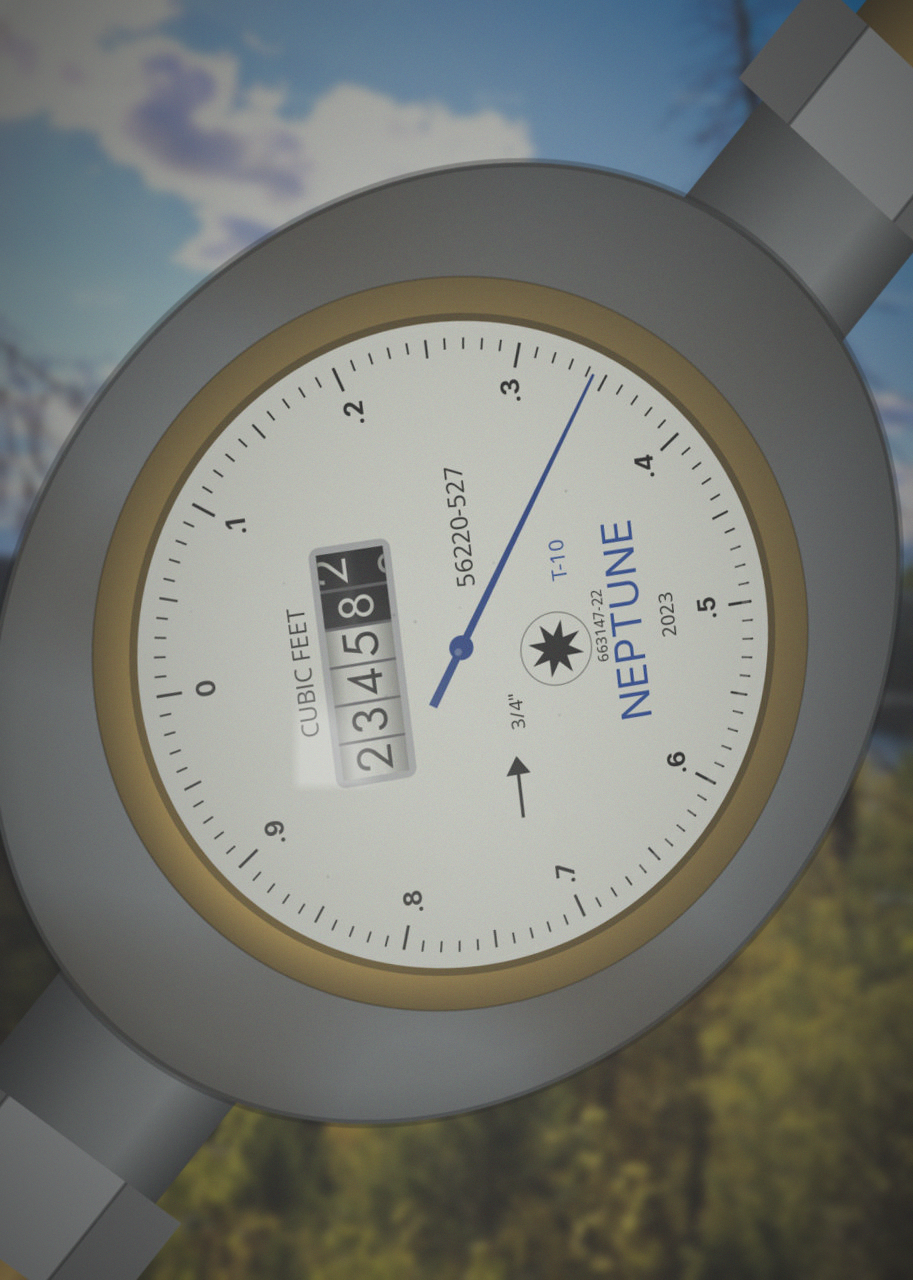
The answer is 234582.34 ft³
